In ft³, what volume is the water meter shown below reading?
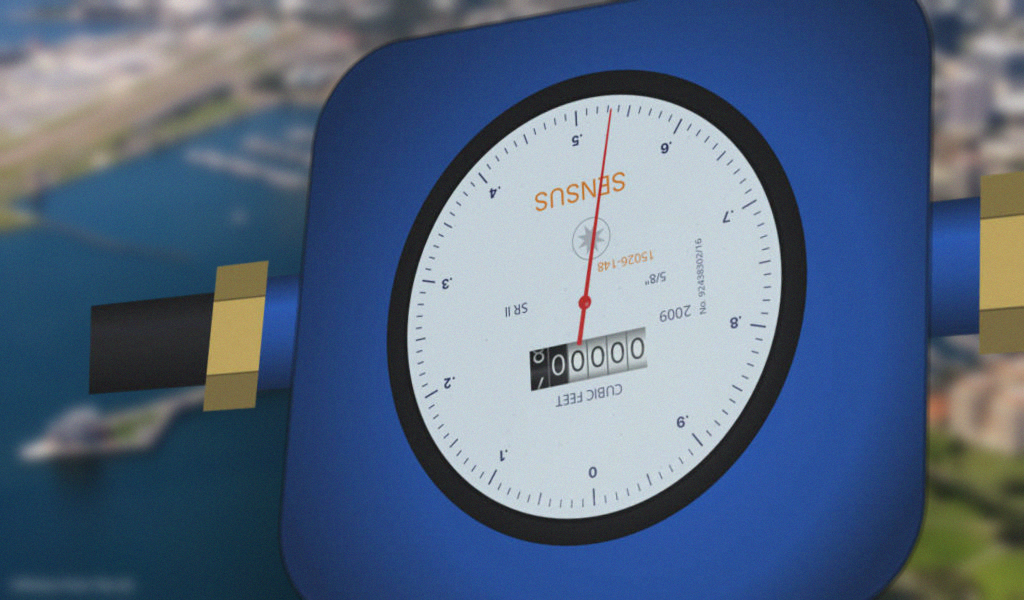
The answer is 7.53 ft³
